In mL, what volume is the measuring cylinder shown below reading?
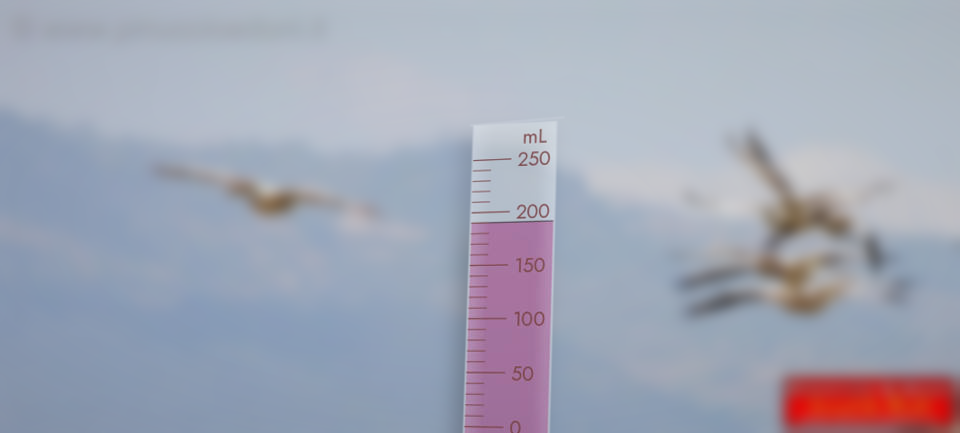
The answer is 190 mL
